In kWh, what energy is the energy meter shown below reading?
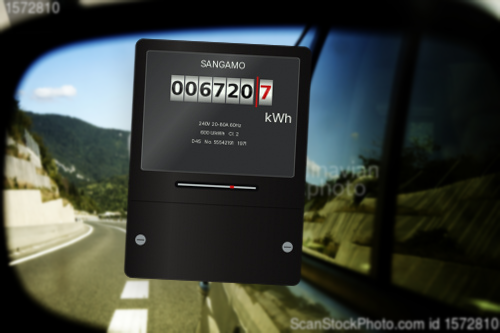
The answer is 6720.7 kWh
